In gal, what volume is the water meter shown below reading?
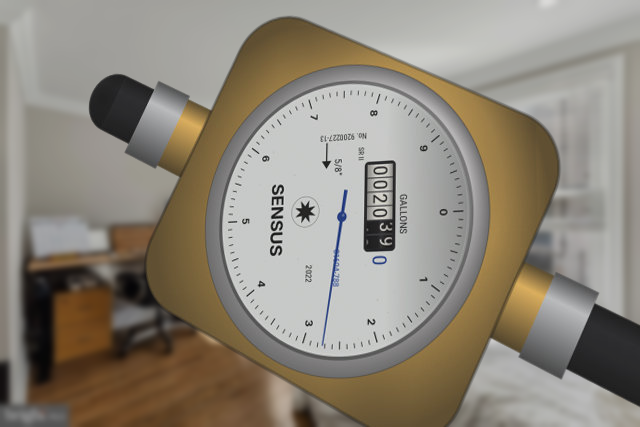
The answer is 20392.7 gal
